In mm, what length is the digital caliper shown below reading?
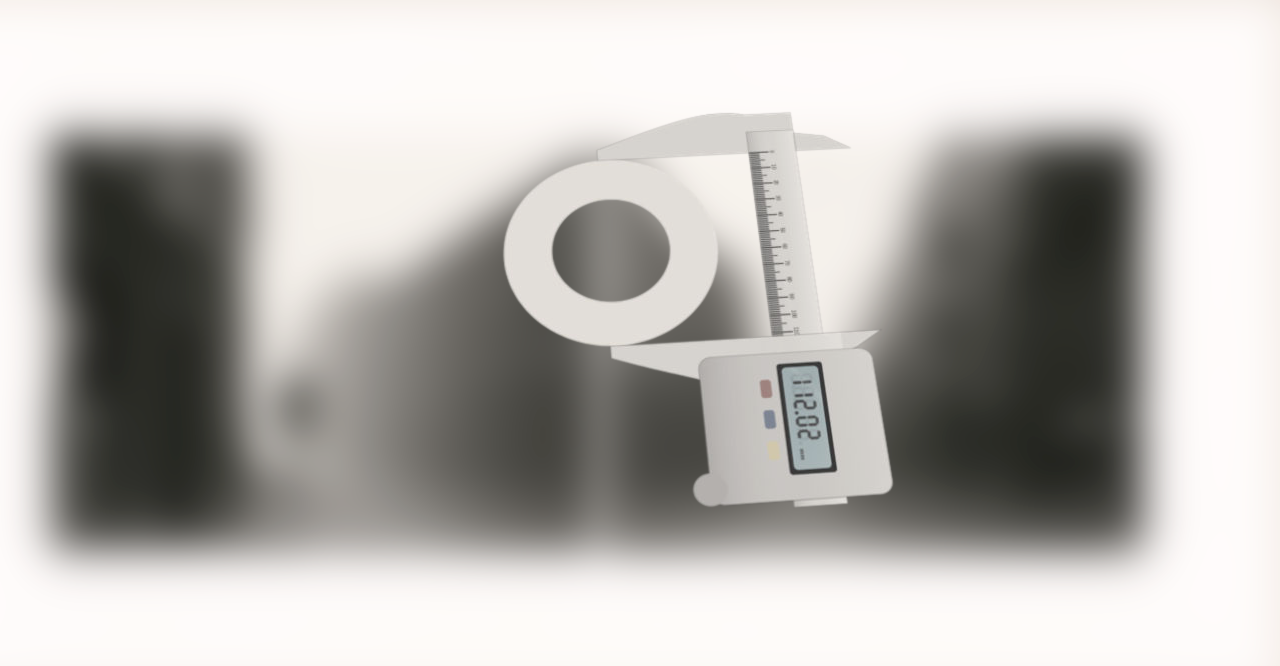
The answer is 112.02 mm
